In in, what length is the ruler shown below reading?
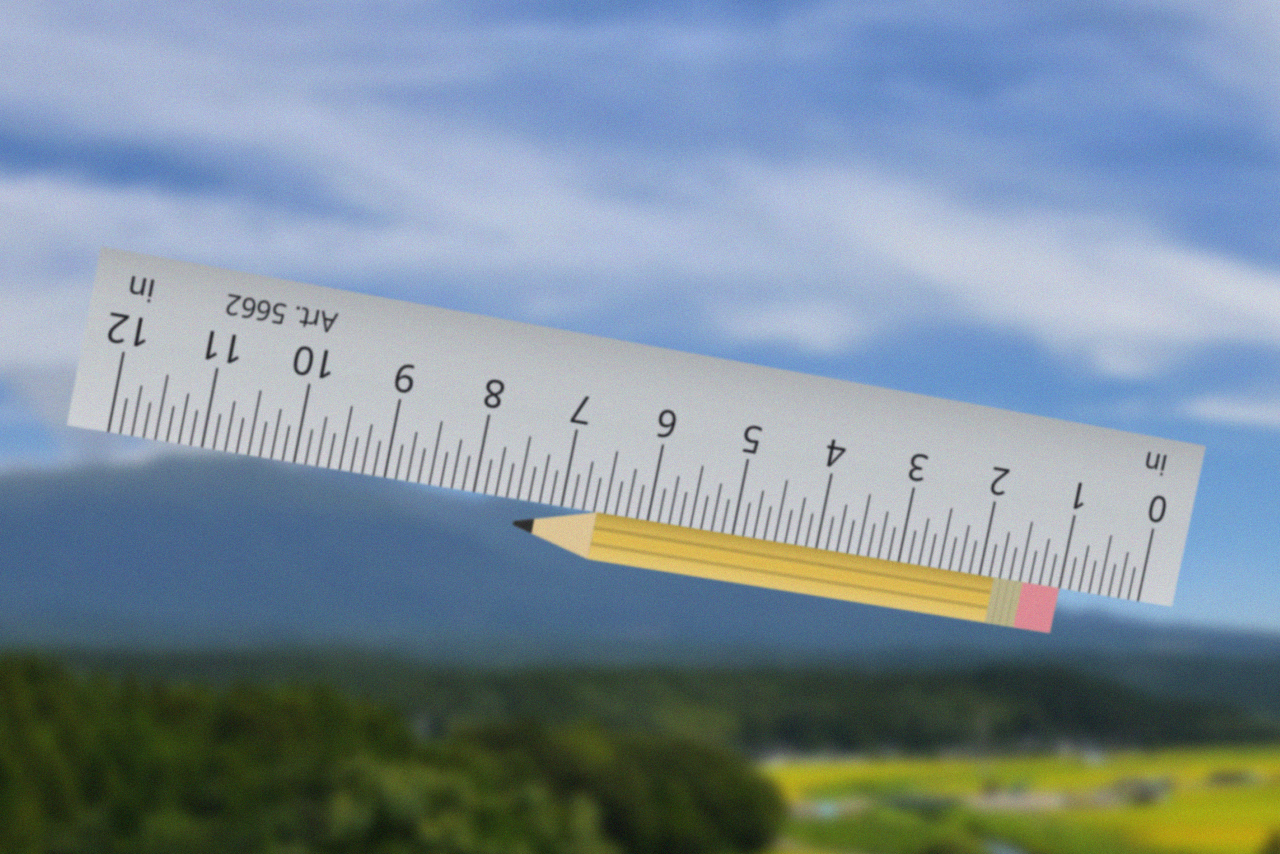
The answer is 6.5 in
